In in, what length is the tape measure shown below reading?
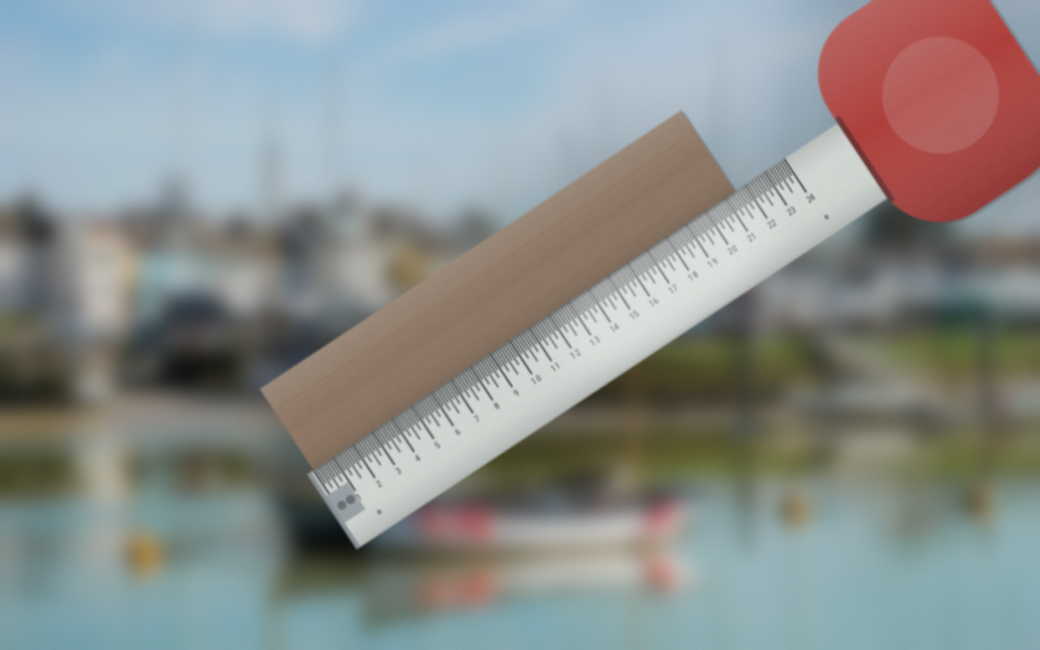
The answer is 21.5 in
